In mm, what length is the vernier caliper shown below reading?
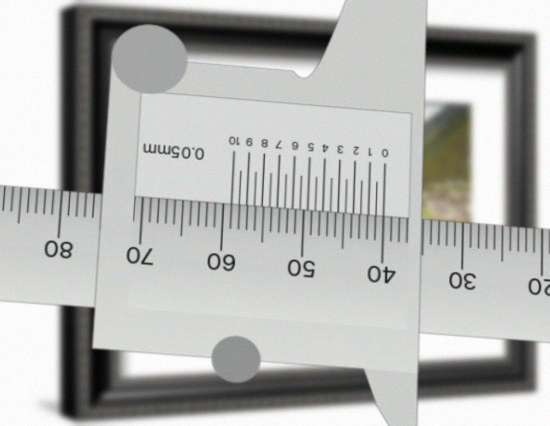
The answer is 40.0 mm
